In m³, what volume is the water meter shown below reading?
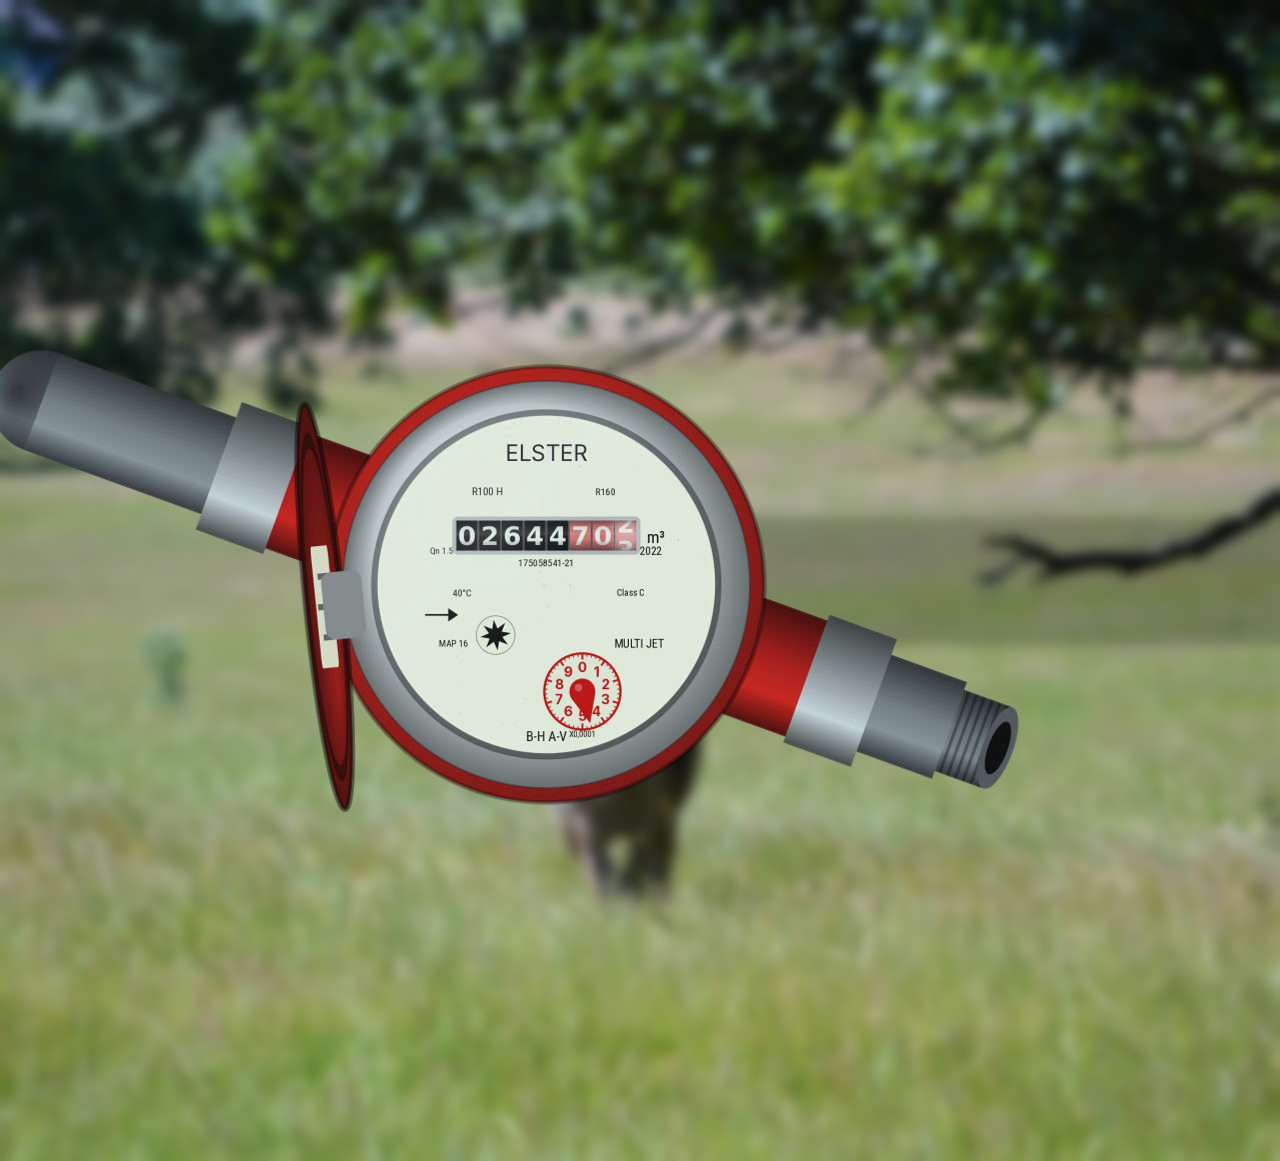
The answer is 2644.7024 m³
